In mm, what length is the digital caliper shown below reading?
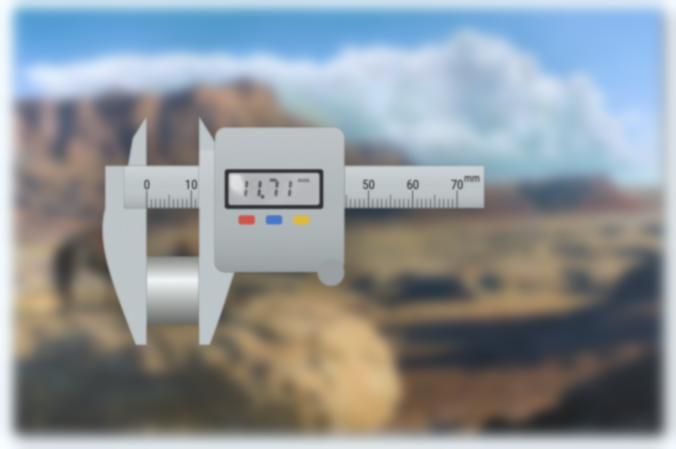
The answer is 11.71 mm
